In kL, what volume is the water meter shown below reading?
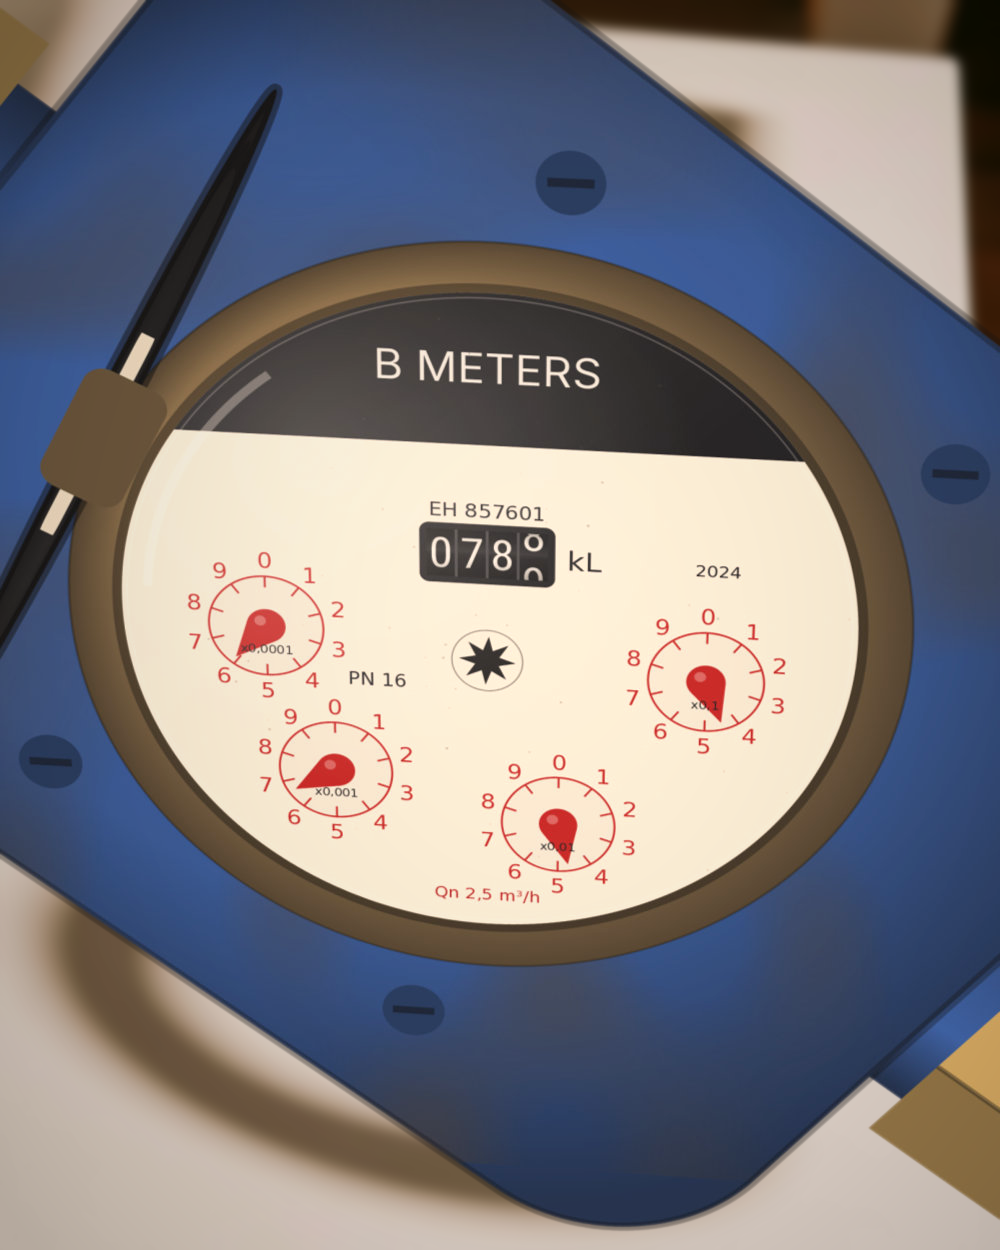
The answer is 788.4466 kL
